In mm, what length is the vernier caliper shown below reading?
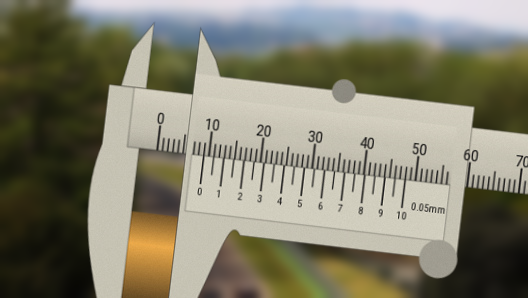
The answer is 9.0 mm
